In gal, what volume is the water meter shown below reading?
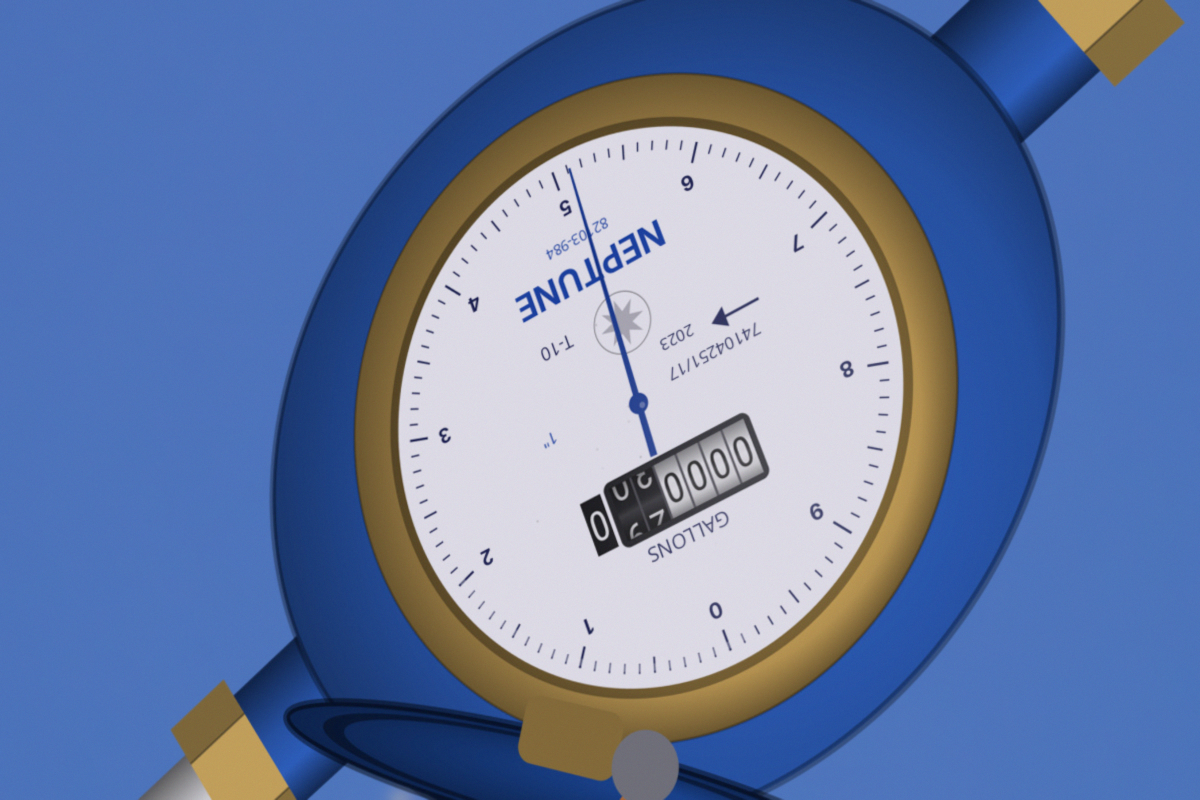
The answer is 295.1 gal
